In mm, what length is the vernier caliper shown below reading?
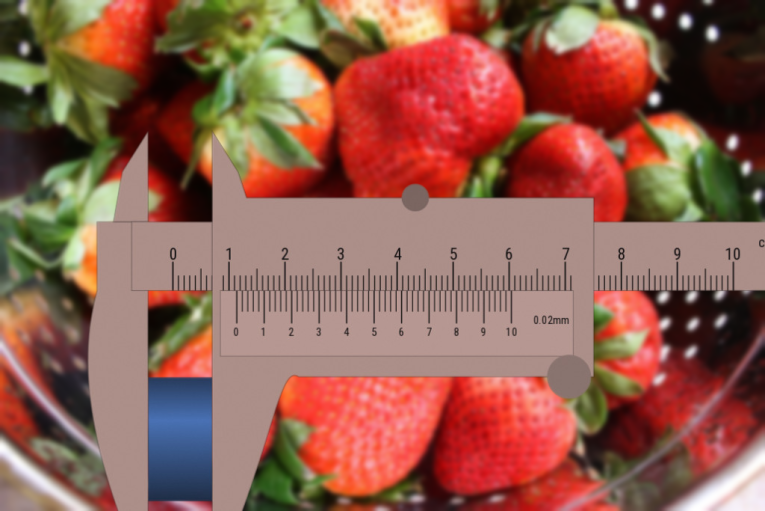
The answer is 11.4 mm
